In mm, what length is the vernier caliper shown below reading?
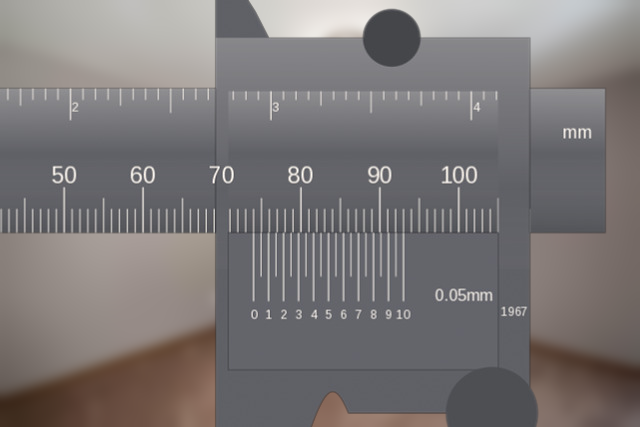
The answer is 74.0 mm
